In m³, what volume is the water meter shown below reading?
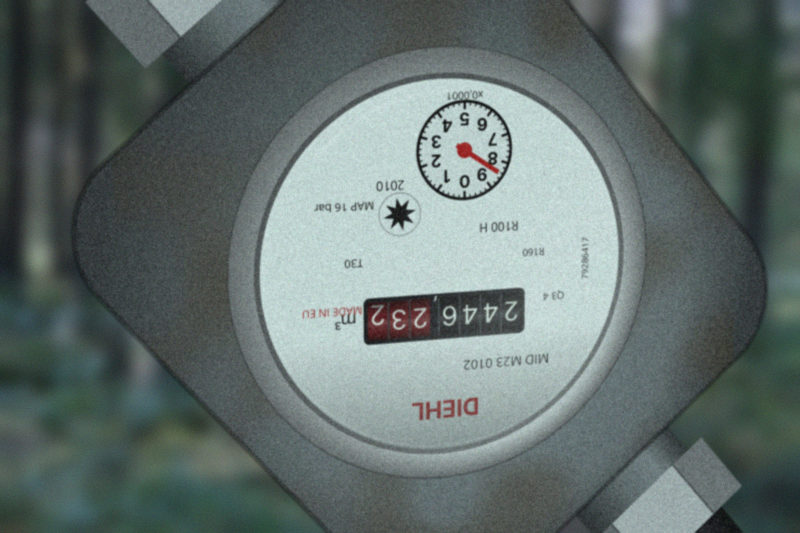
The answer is 2446.2318 m³
